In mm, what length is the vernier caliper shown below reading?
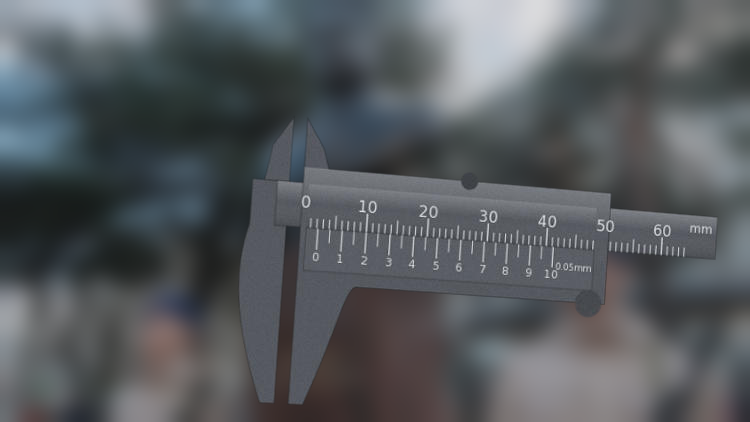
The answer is 2.2 mm
